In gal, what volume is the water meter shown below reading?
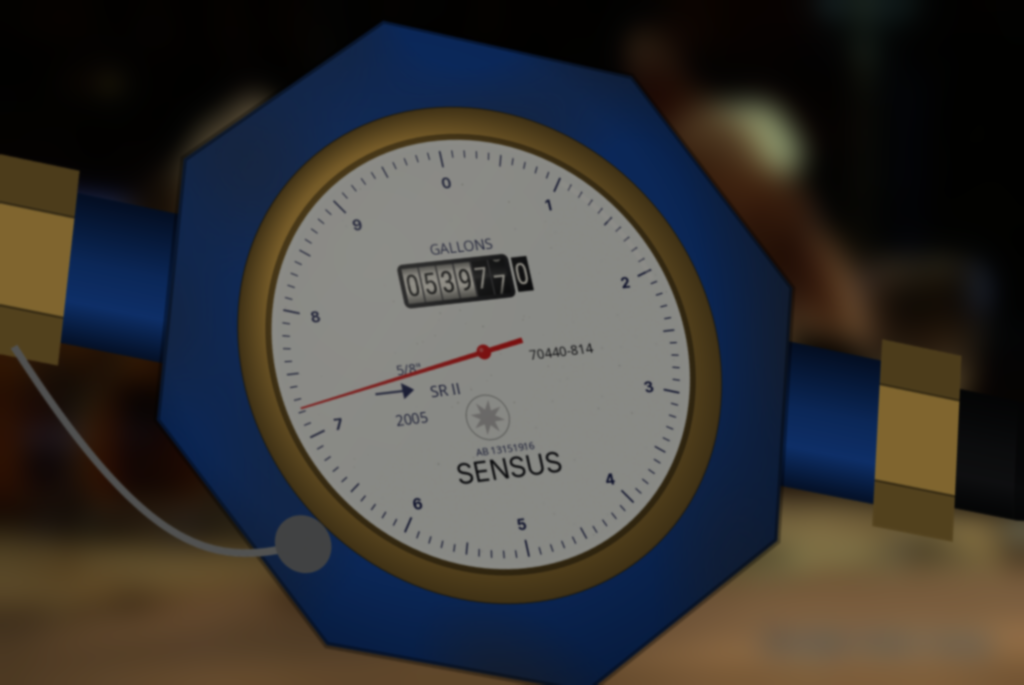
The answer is 539767.2 gal
